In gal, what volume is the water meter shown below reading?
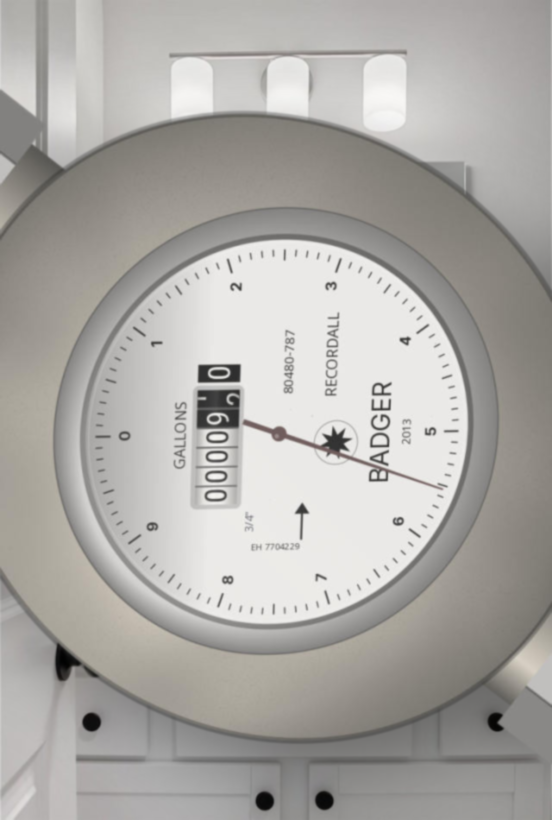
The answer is 915.5 gal
